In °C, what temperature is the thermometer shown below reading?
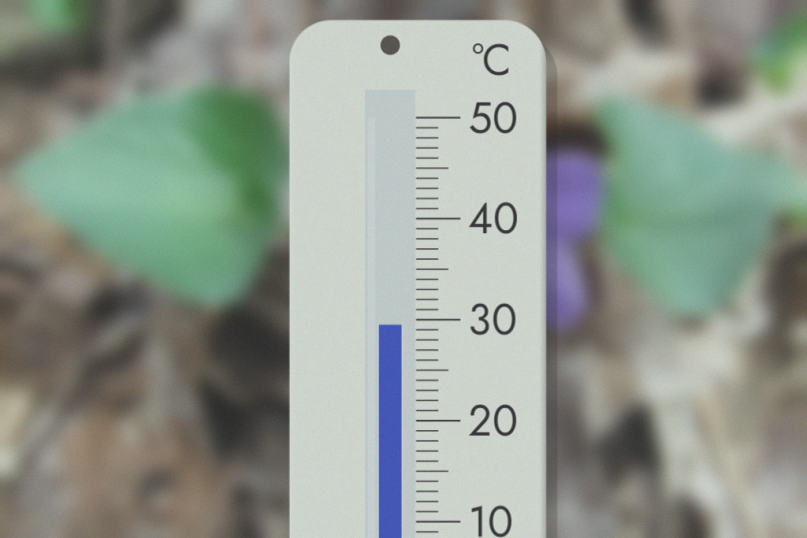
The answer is 29.5 °C
